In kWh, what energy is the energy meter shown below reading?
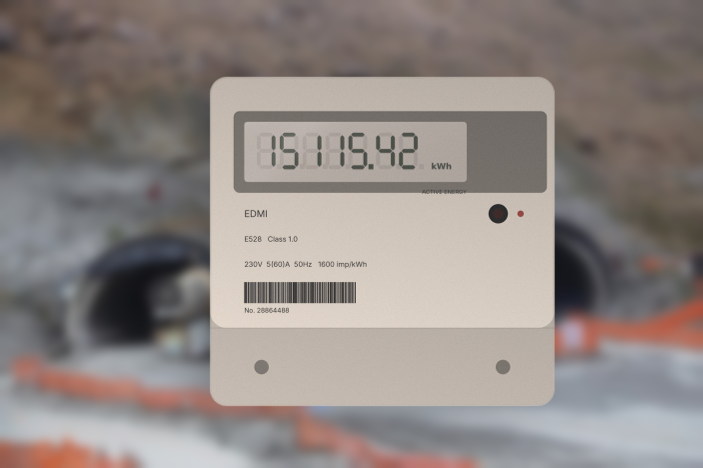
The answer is 15115.42 kWh
